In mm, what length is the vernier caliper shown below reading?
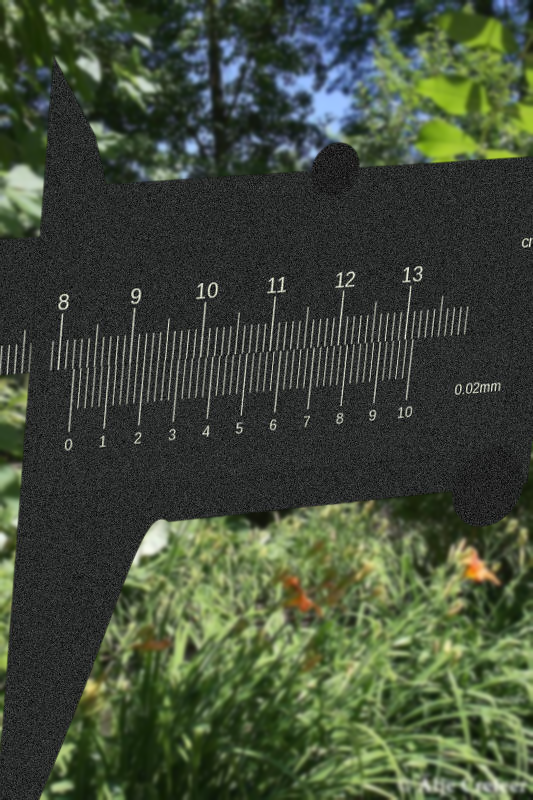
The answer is 82.2 mm
